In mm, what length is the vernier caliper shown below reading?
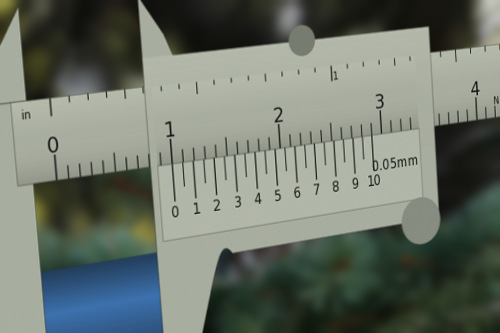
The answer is 10.0 mm
